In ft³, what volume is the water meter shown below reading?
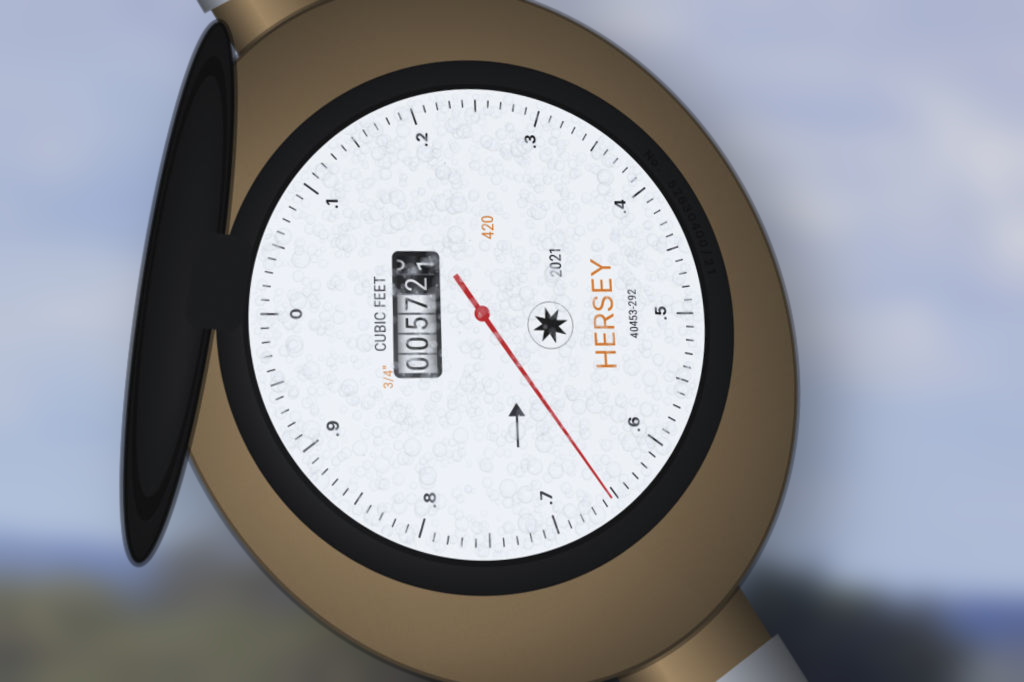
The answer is 5720.65 ft³
